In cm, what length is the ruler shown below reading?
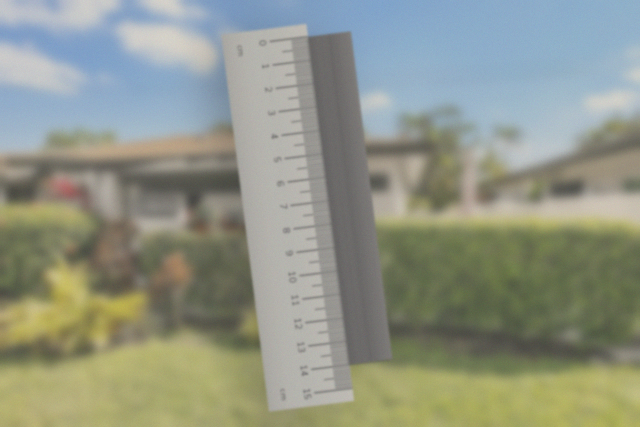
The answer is 14 cm
